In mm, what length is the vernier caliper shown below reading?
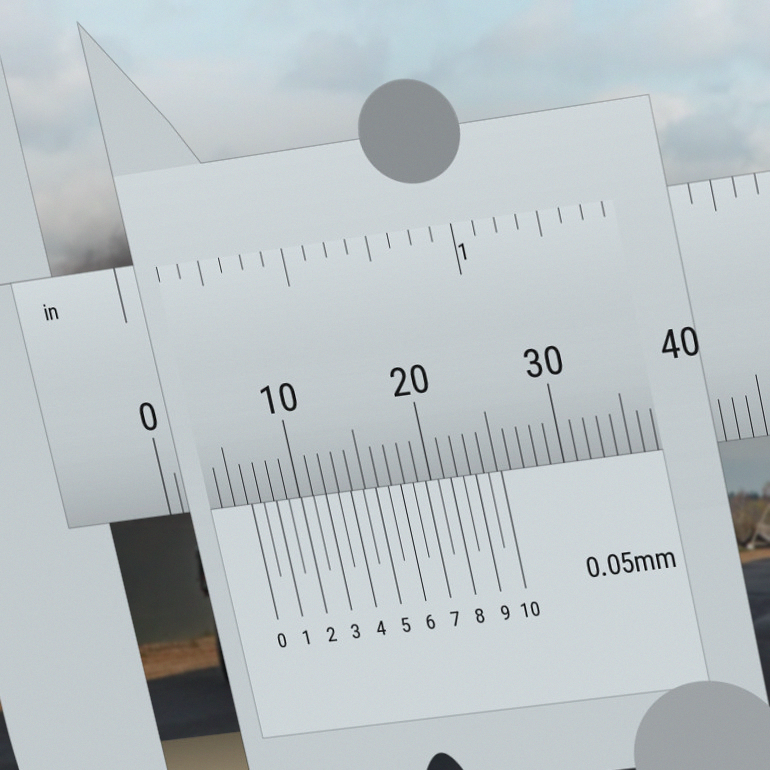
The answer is 6.3 mm
